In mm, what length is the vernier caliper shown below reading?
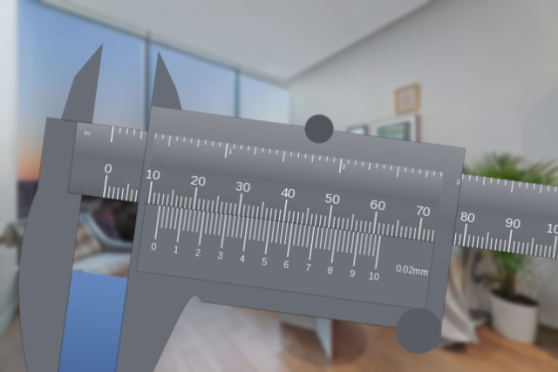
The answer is 12.5 mm
